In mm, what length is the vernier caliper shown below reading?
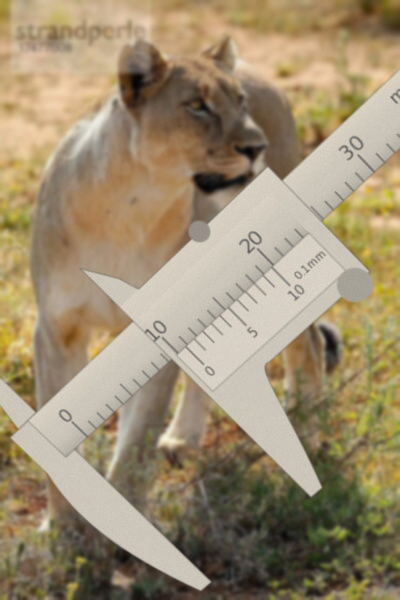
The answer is 10.8 mm
